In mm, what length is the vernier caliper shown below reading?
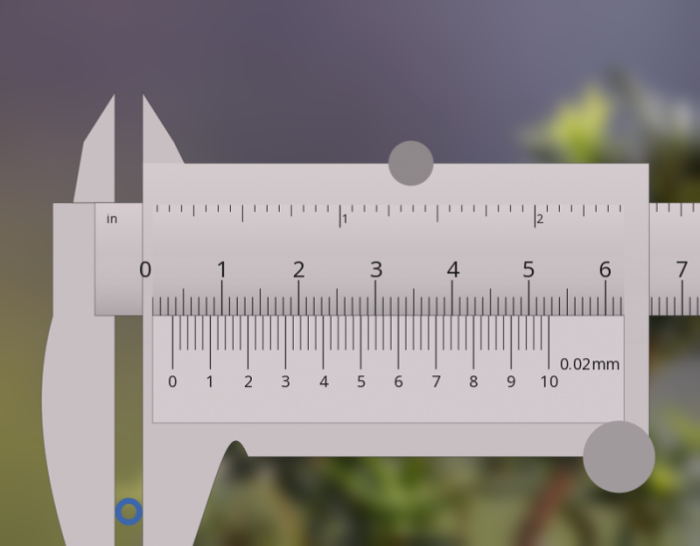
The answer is 3.6 mm
